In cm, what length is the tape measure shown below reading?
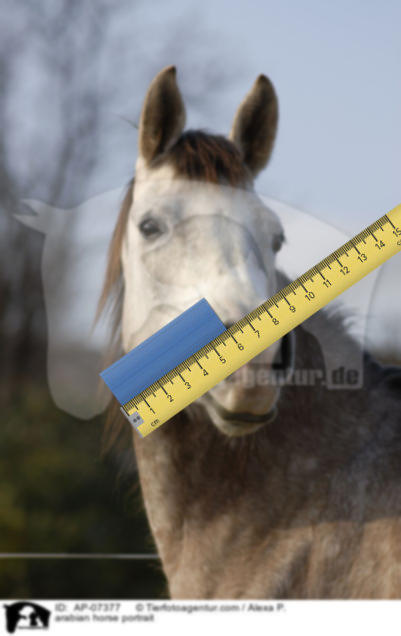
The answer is 6 cm
